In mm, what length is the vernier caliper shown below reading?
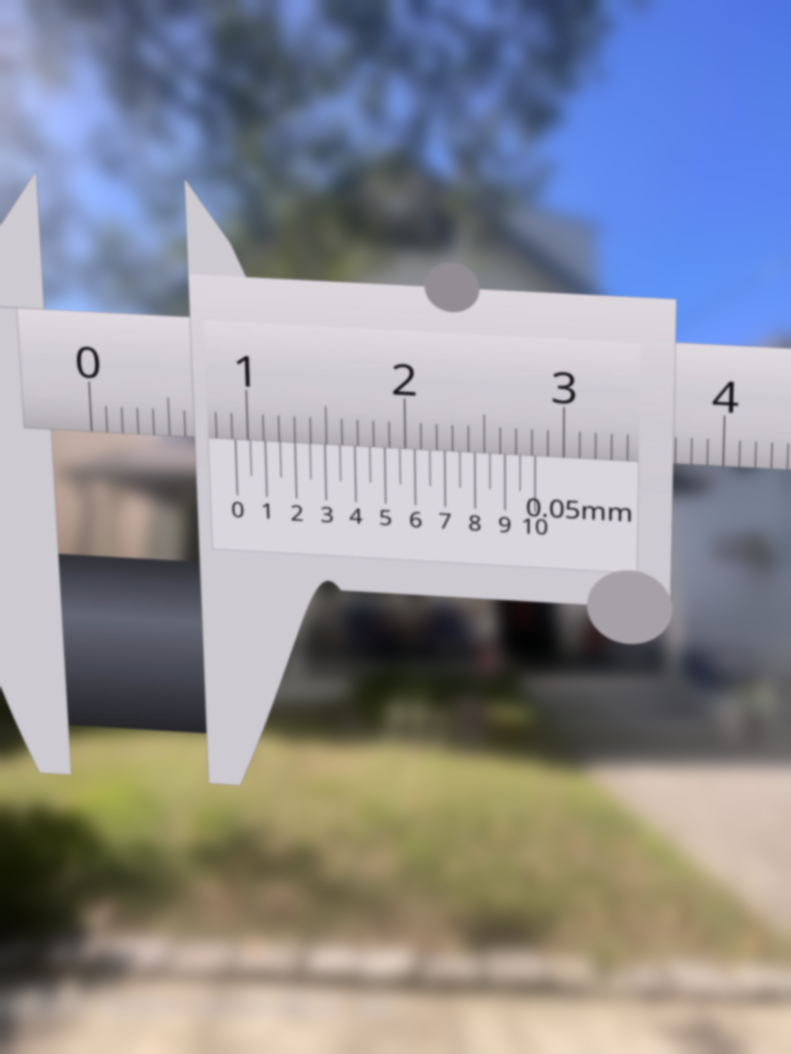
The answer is 9.2 mm
